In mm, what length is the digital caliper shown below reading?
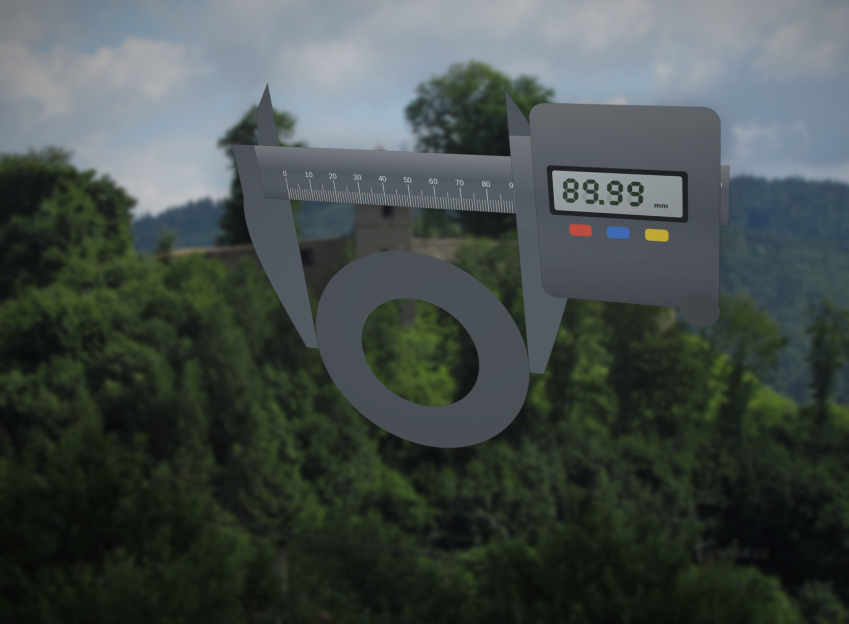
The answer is 89.99 mm
